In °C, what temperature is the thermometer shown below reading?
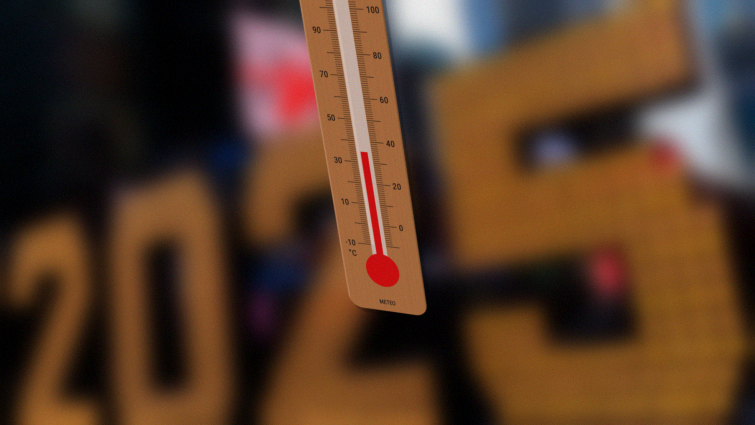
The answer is 35 °C
